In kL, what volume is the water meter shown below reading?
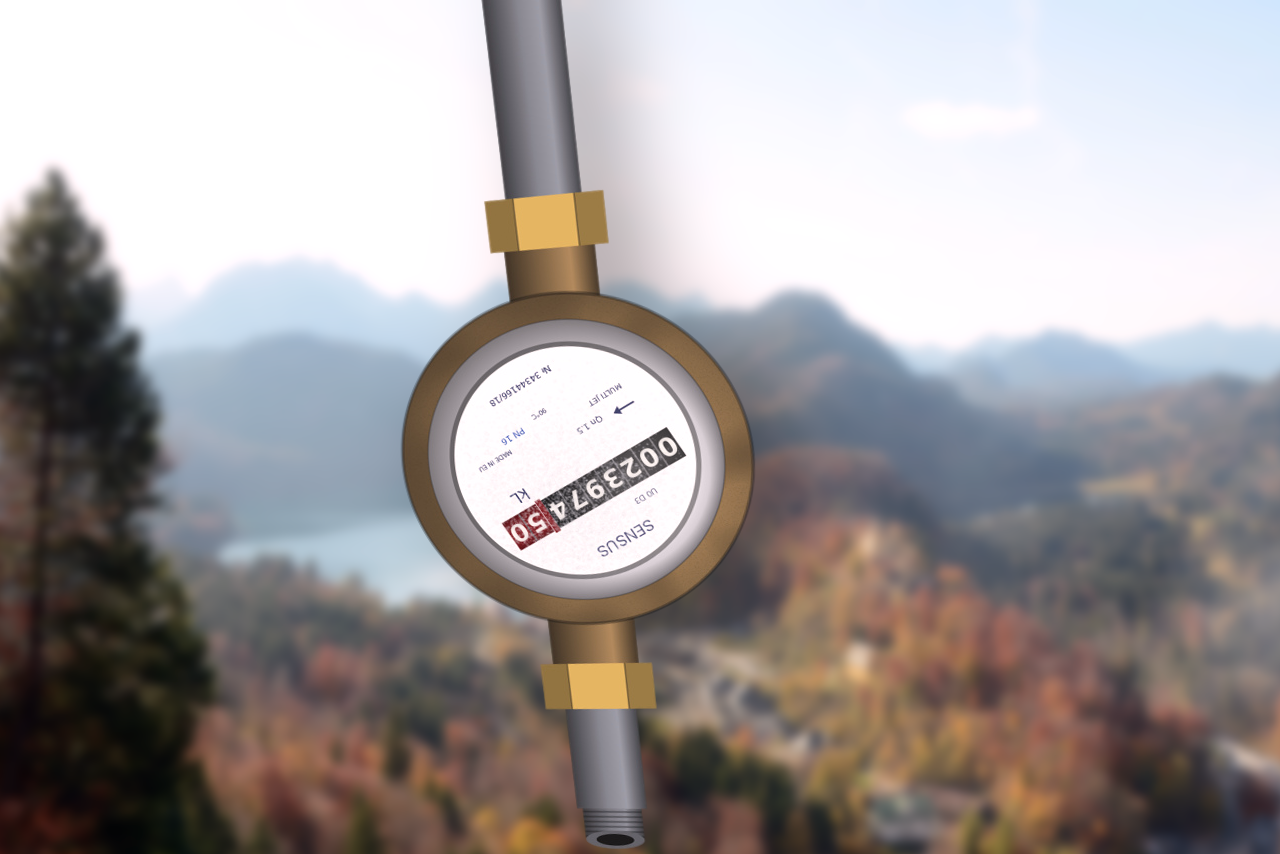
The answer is 23974.50 kL
